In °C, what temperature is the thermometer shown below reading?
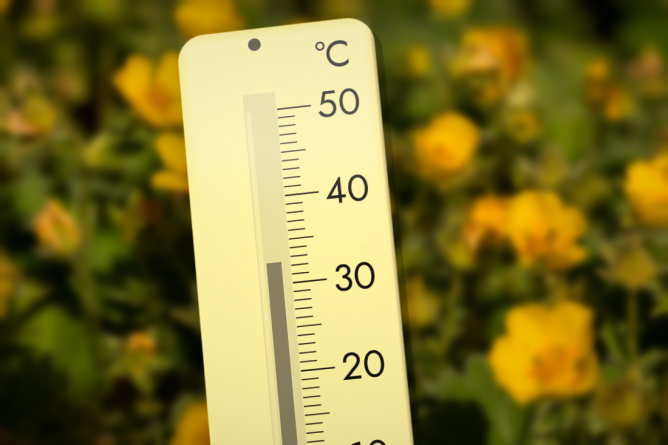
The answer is 32.5 °C
